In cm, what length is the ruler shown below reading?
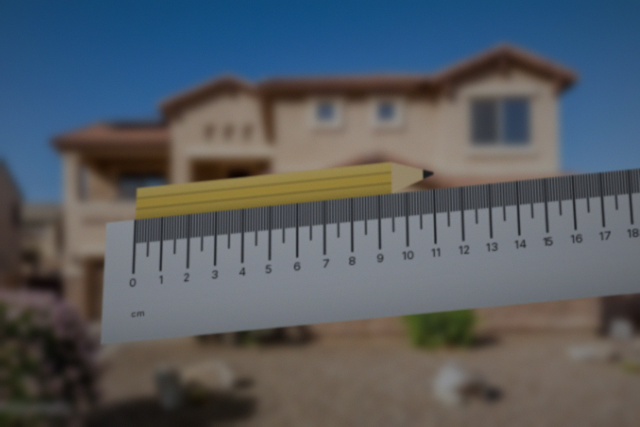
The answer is 11 cm
